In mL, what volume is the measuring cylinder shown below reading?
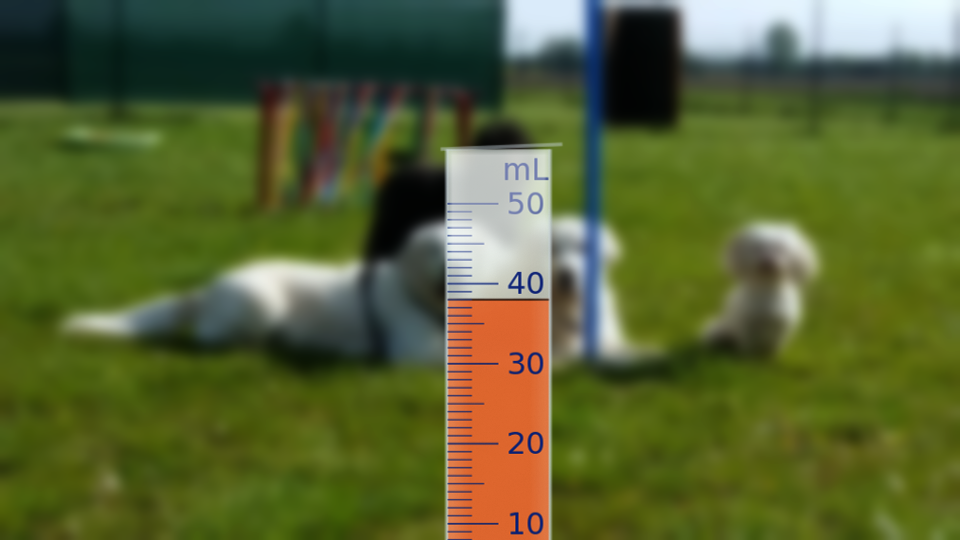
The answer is 38 mL
